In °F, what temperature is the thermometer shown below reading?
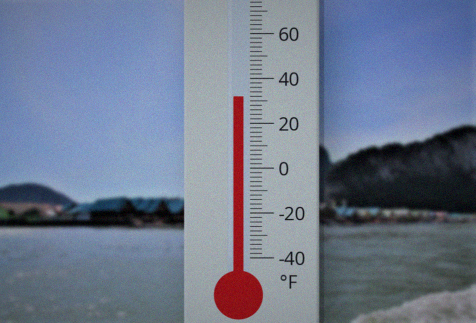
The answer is 32 °F
